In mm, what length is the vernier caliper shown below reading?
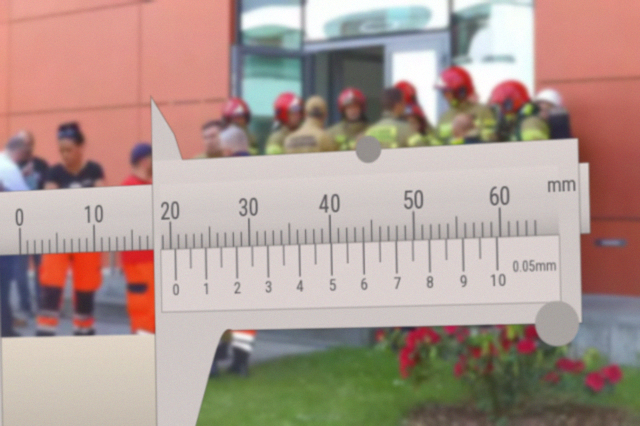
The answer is 20.6 mm
